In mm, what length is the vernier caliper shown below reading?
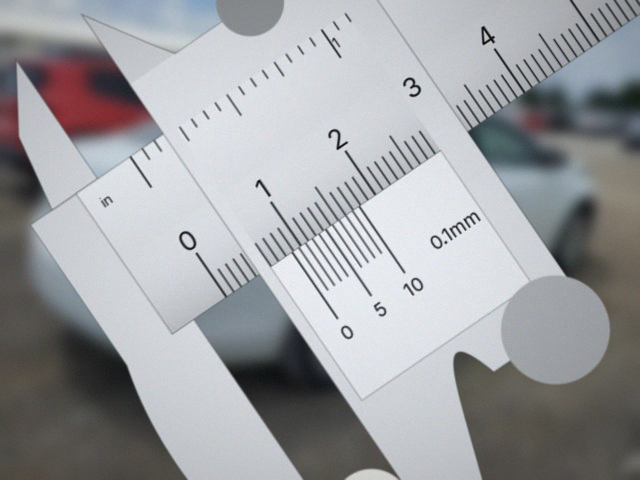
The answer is 8.8 mm
